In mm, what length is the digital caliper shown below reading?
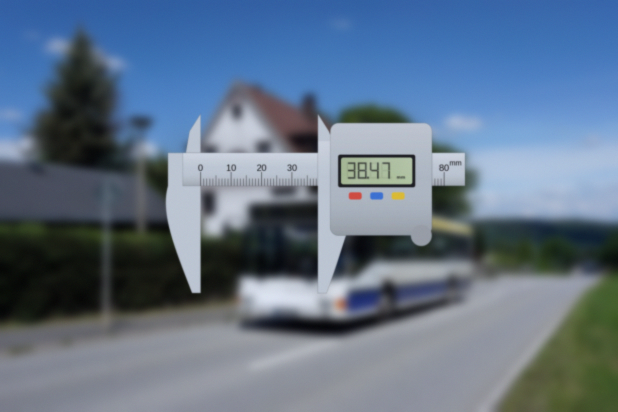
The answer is 38.47 mm
